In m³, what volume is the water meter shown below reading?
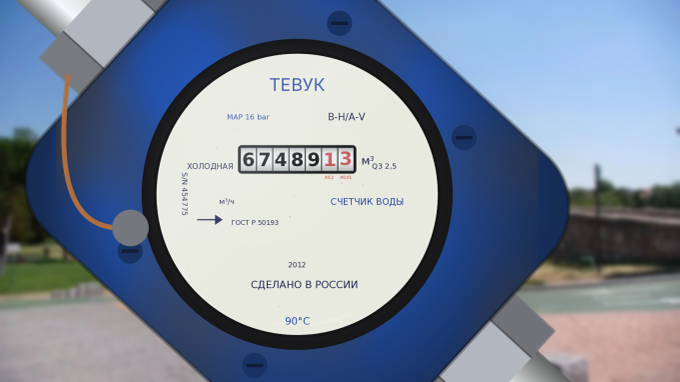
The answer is 67489.13 m³
